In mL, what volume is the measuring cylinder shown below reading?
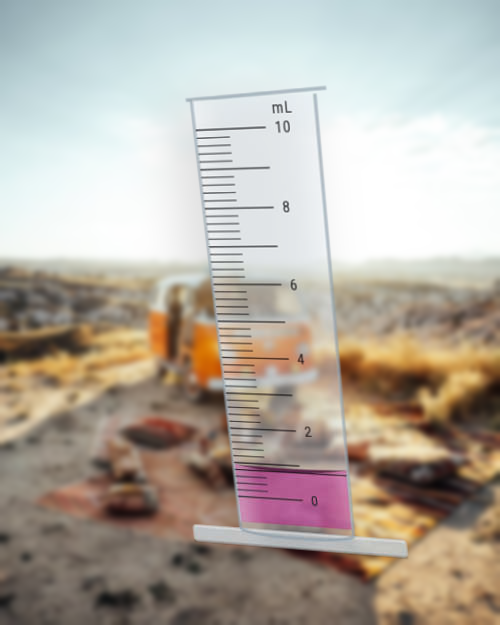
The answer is 0.8 mL
